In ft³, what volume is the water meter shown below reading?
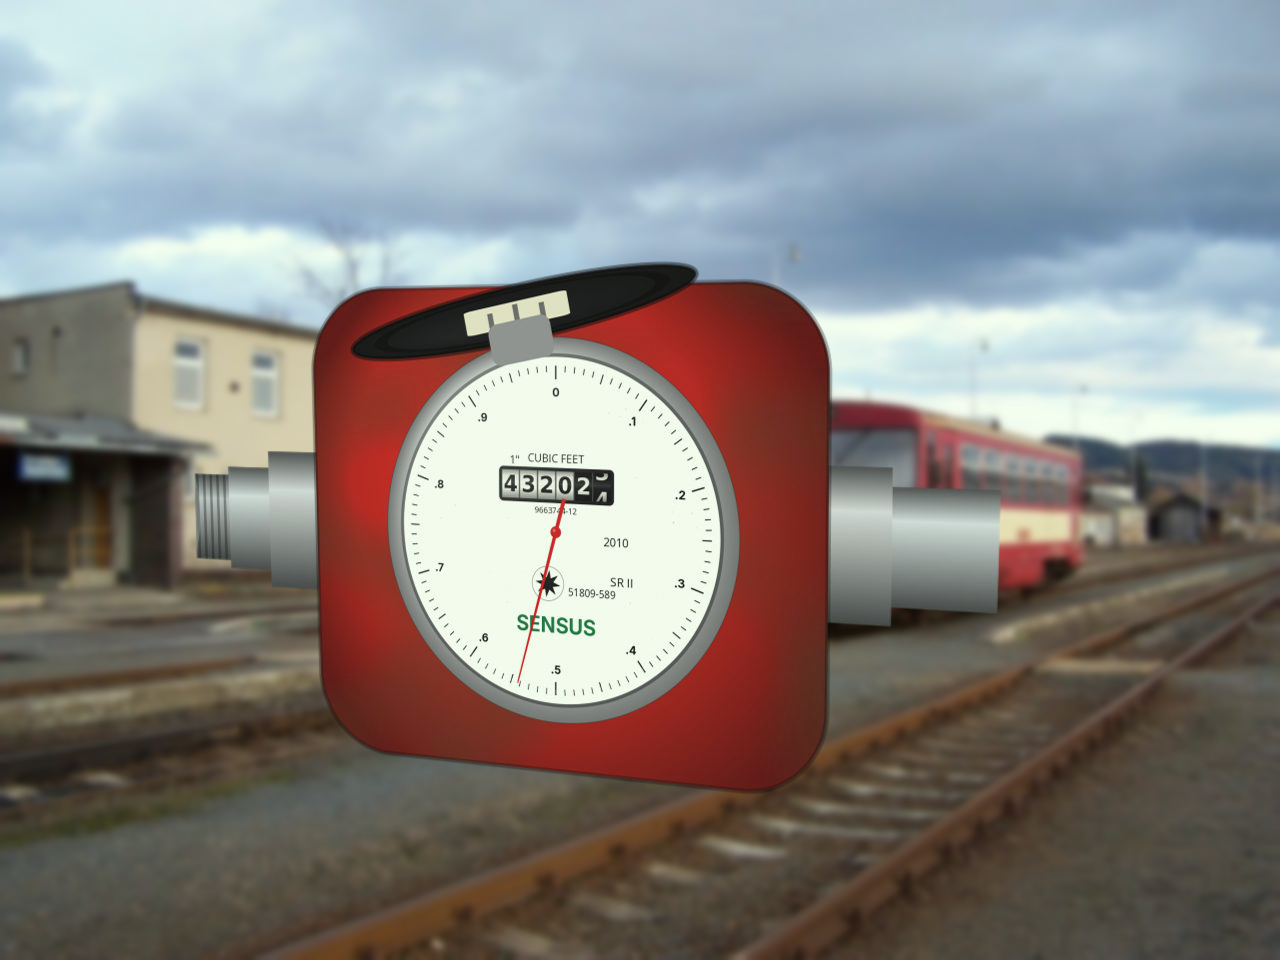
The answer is 432023.54 ft³
